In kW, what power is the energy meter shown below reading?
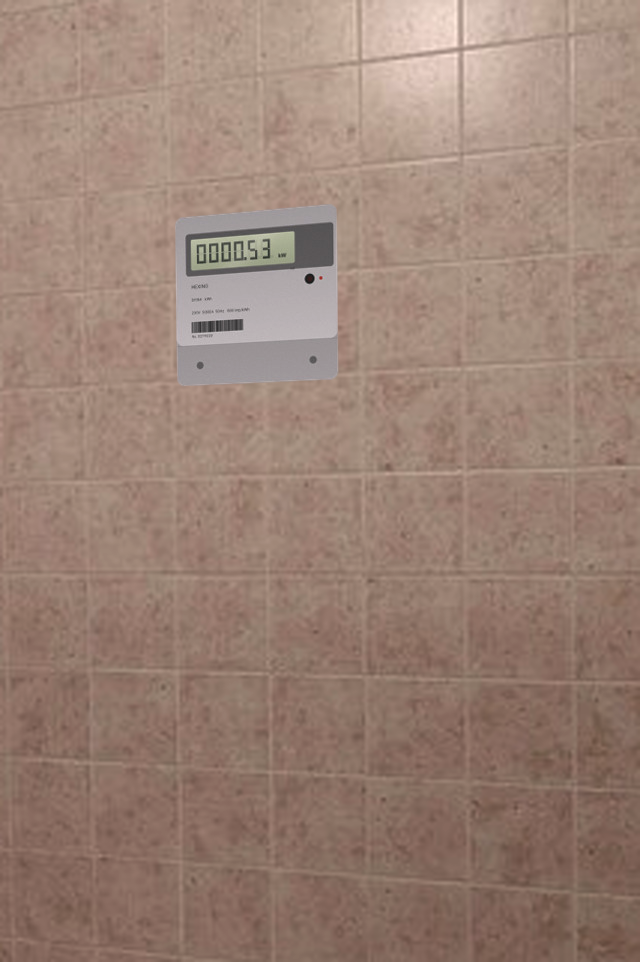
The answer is 0.53 kW
